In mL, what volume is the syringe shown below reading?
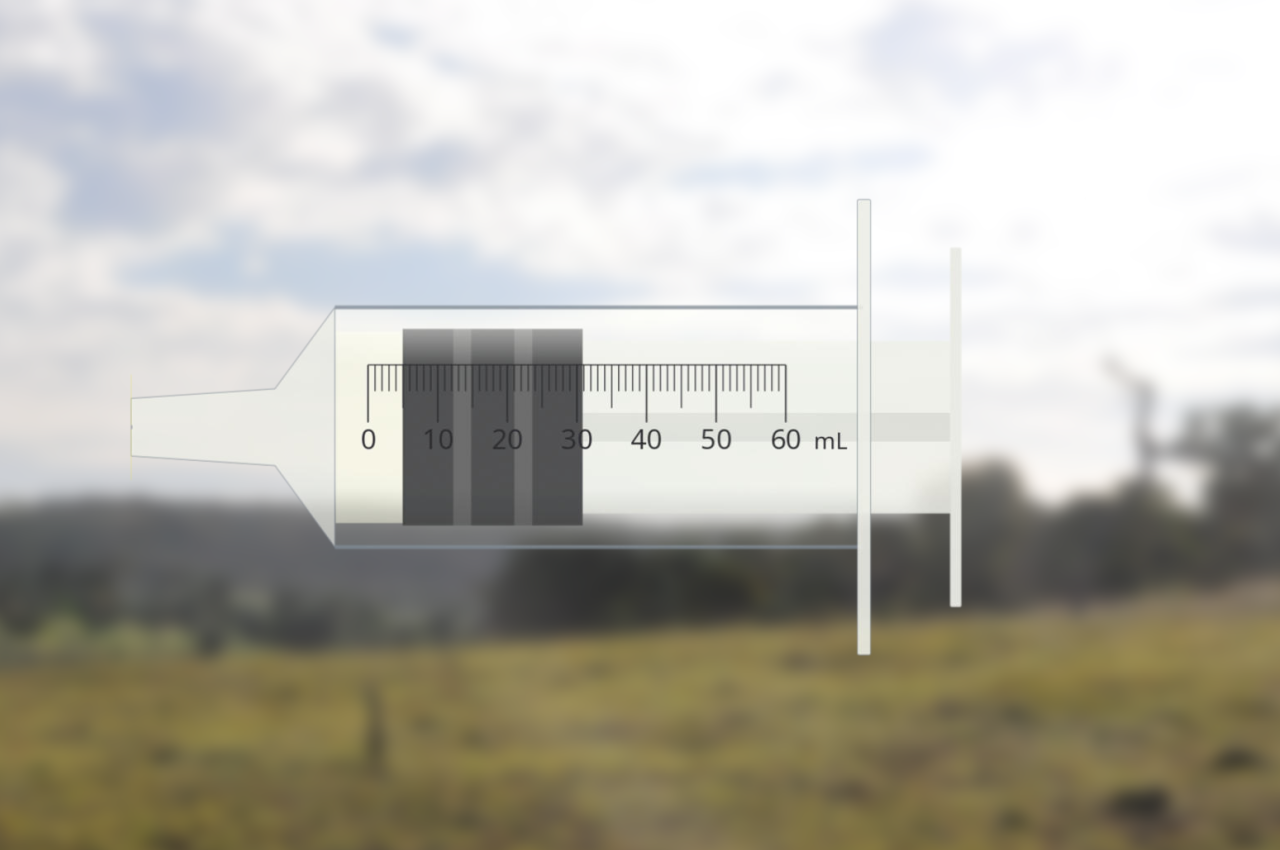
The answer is 5 mL
